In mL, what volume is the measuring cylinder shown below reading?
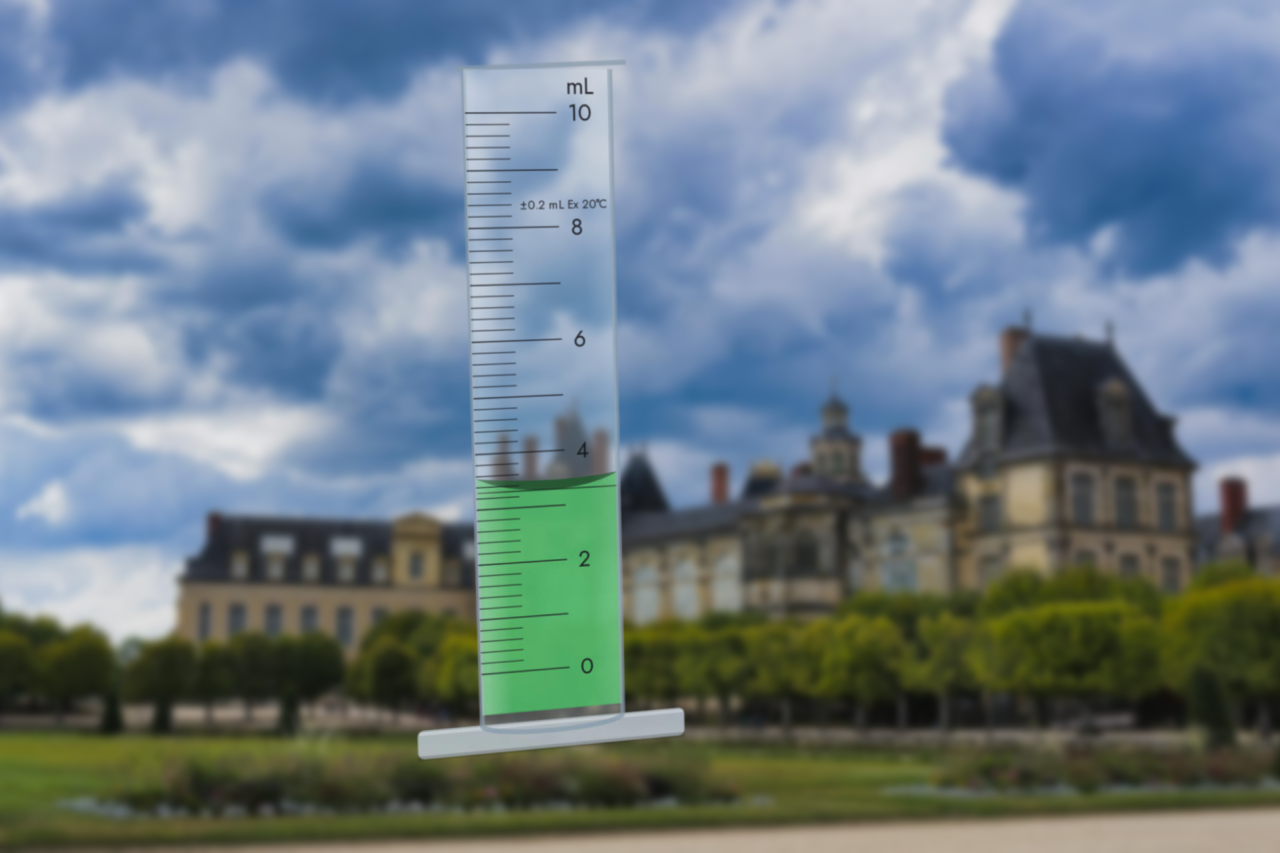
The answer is 3.3 mL
